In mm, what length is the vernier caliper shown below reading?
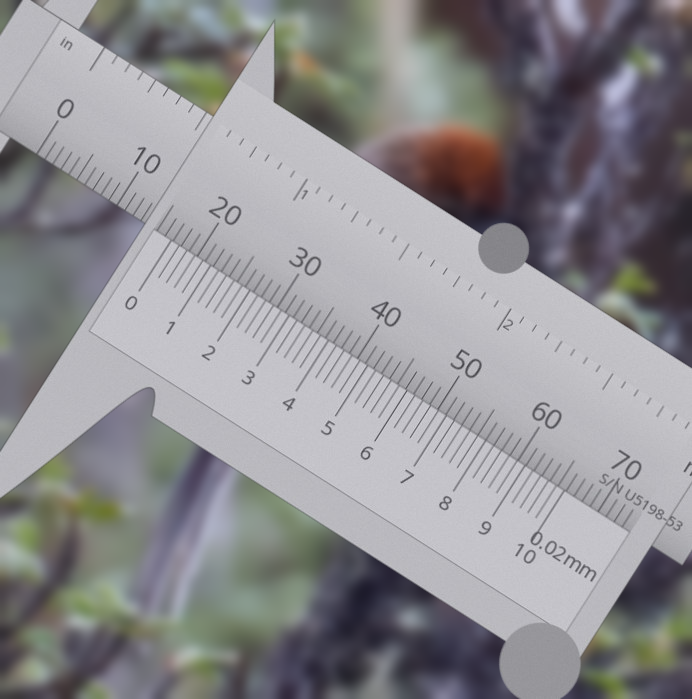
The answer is 16.8 mm
